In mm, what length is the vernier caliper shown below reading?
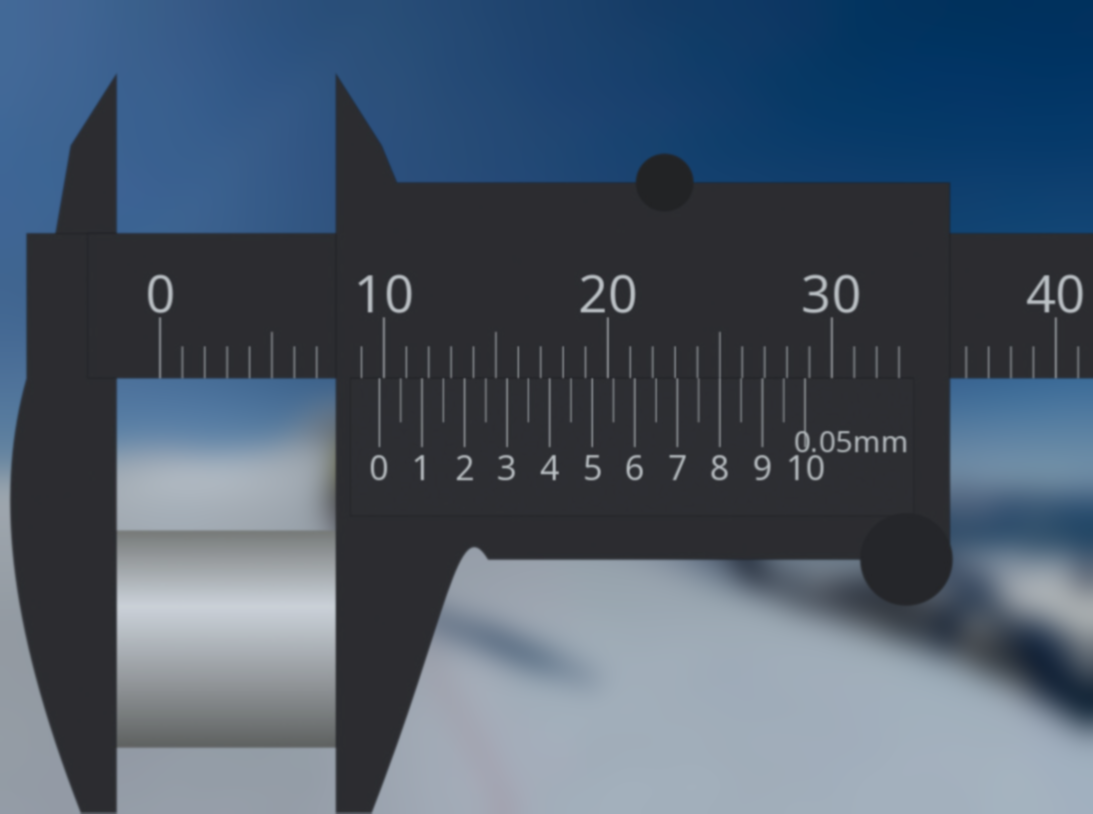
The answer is 9.8 mm
